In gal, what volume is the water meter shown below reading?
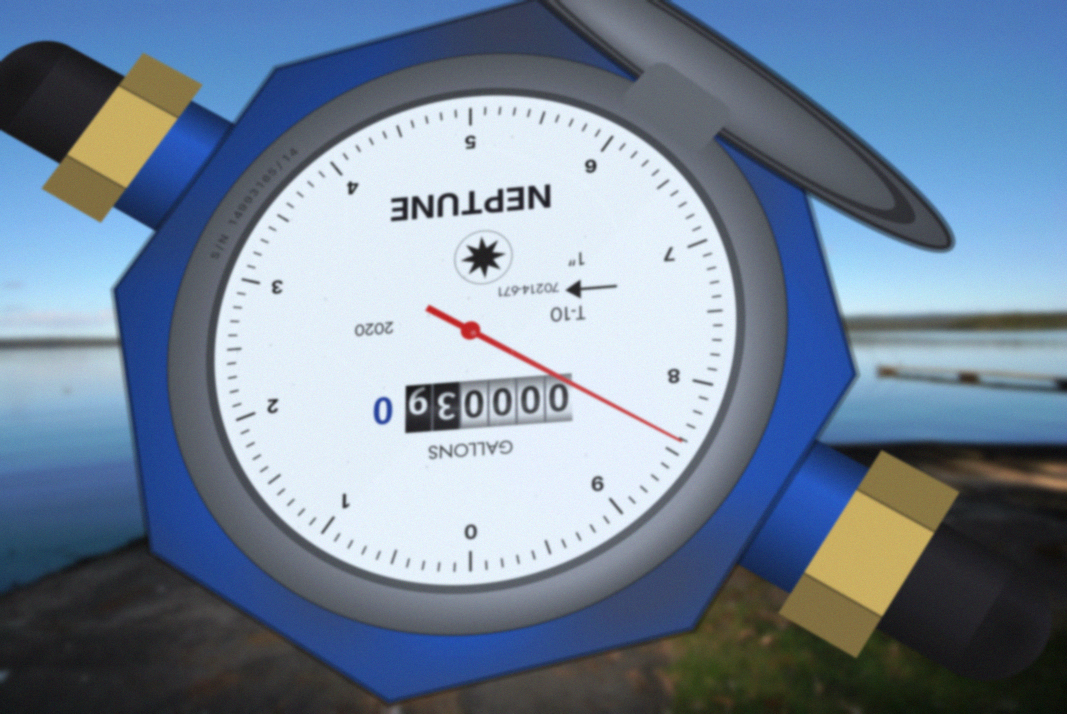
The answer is 388.4 gal
